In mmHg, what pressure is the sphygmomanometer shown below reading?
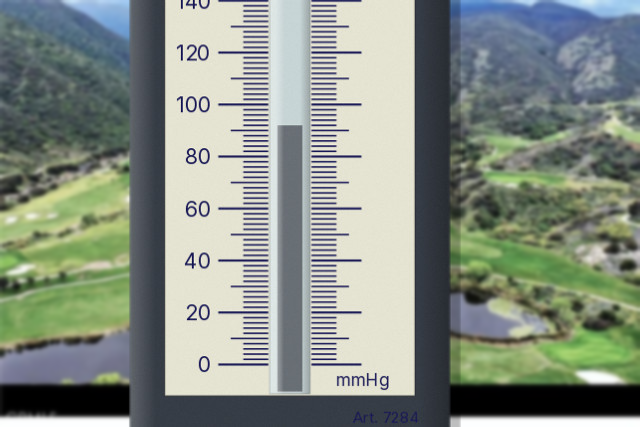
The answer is 92 mmHg
